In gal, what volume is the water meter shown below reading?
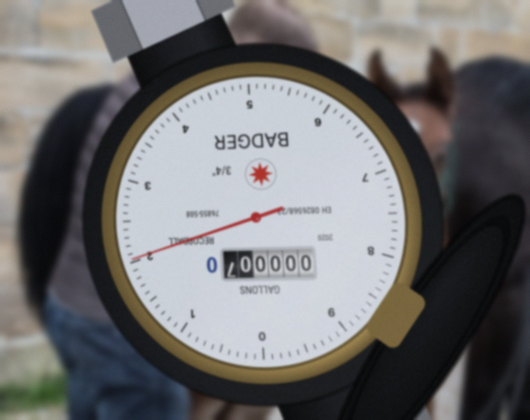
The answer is 72.0 gal
